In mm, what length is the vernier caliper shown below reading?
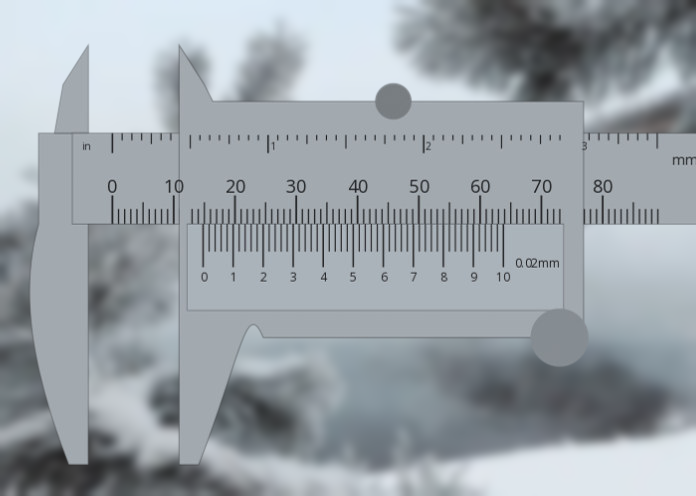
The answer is 14.8 mm
